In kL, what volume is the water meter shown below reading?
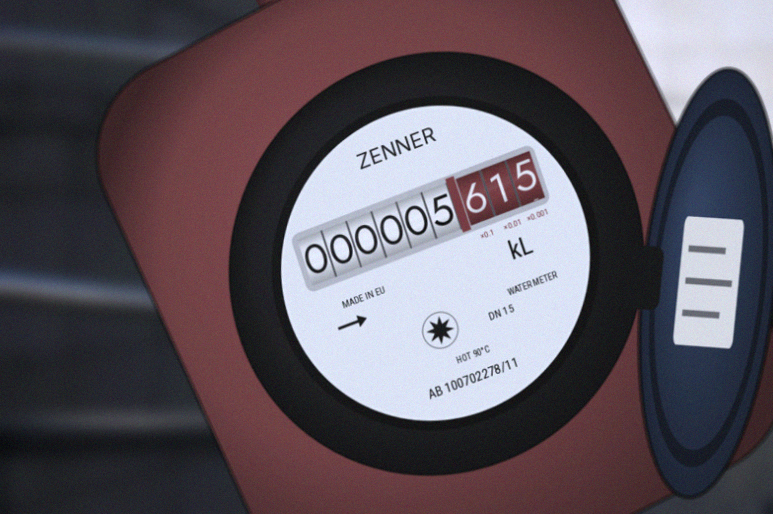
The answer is 5.615 kL
